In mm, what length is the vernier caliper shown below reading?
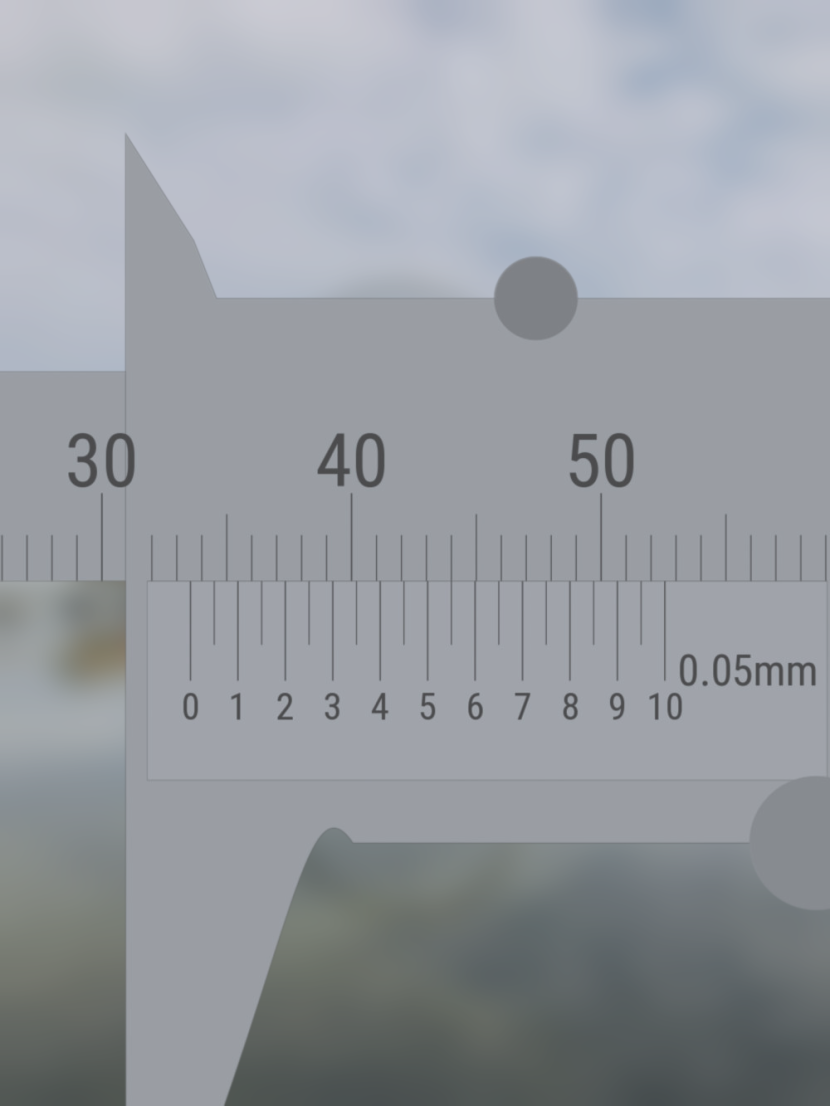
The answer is 33.55 mm
